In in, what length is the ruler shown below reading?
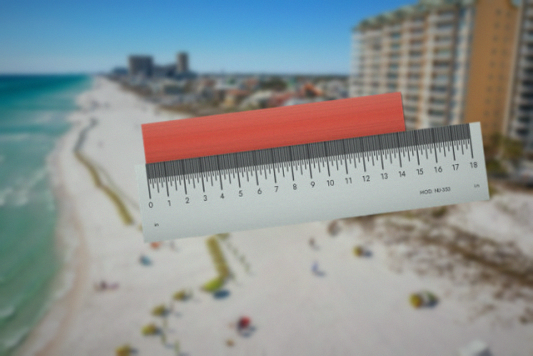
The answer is 14.5 in
